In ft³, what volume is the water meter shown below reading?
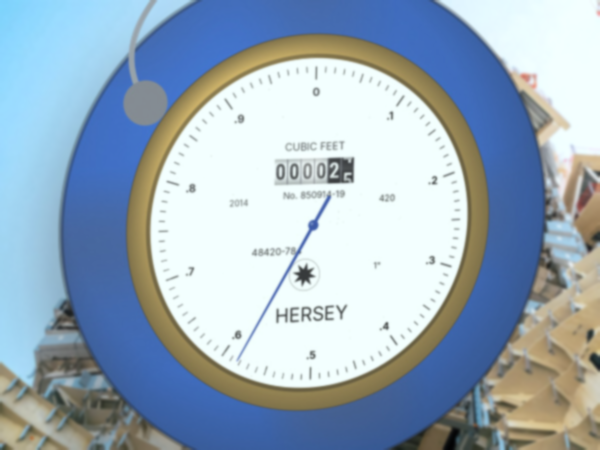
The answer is 24.58 ft³
